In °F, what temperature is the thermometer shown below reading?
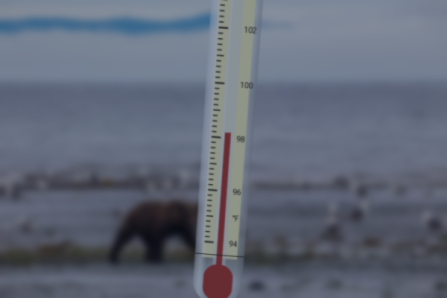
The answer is 98.2 °F
